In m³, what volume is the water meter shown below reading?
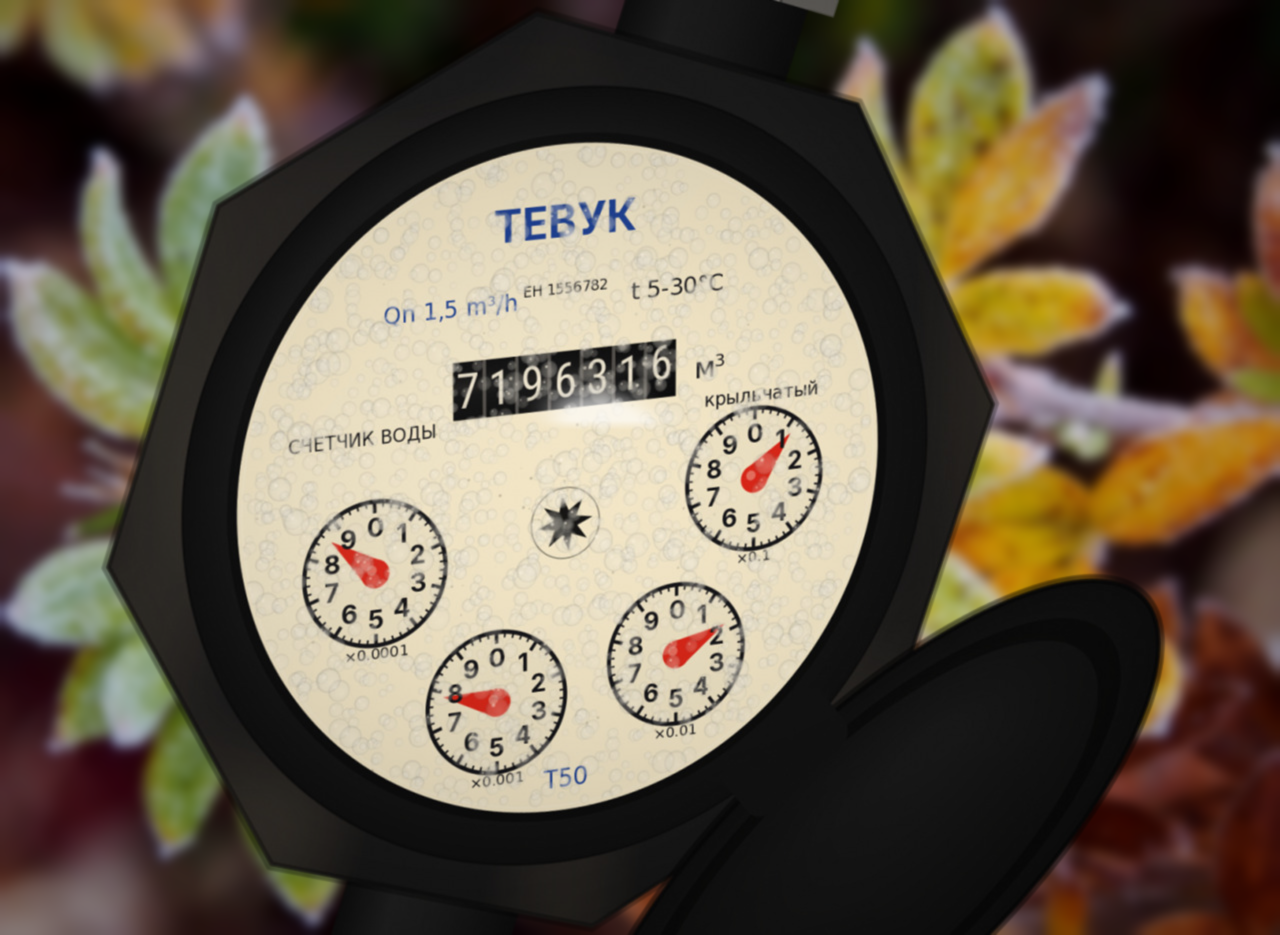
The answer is 7196316.1178 m³
